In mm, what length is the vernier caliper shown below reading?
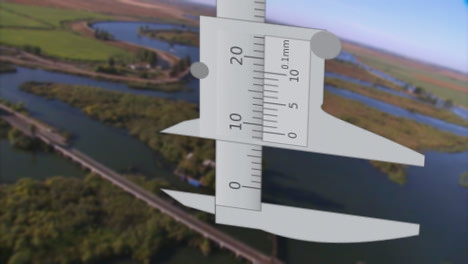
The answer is 9.0 mm
